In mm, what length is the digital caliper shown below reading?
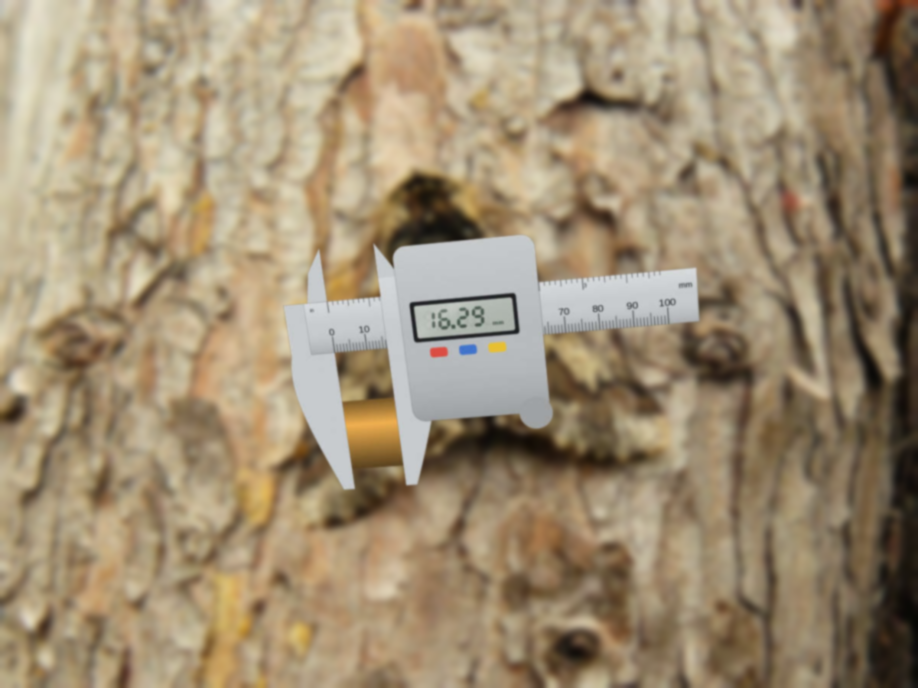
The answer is 16.29 mm
